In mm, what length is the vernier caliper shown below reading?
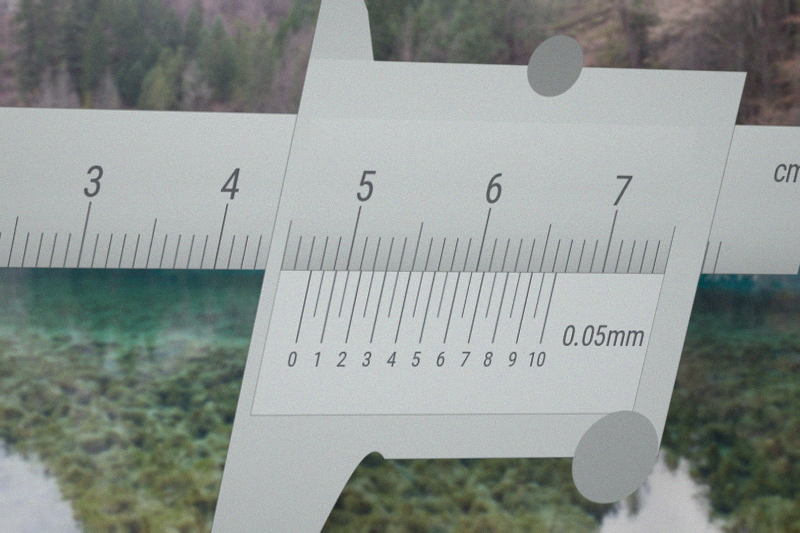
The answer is 47.3 mm
